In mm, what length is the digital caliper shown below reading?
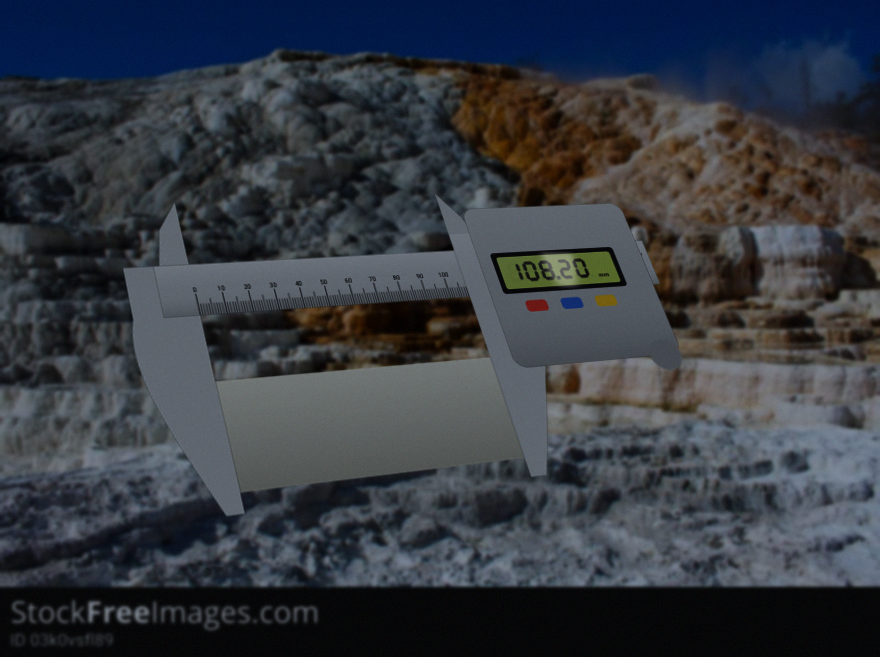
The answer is 108.20 mm
